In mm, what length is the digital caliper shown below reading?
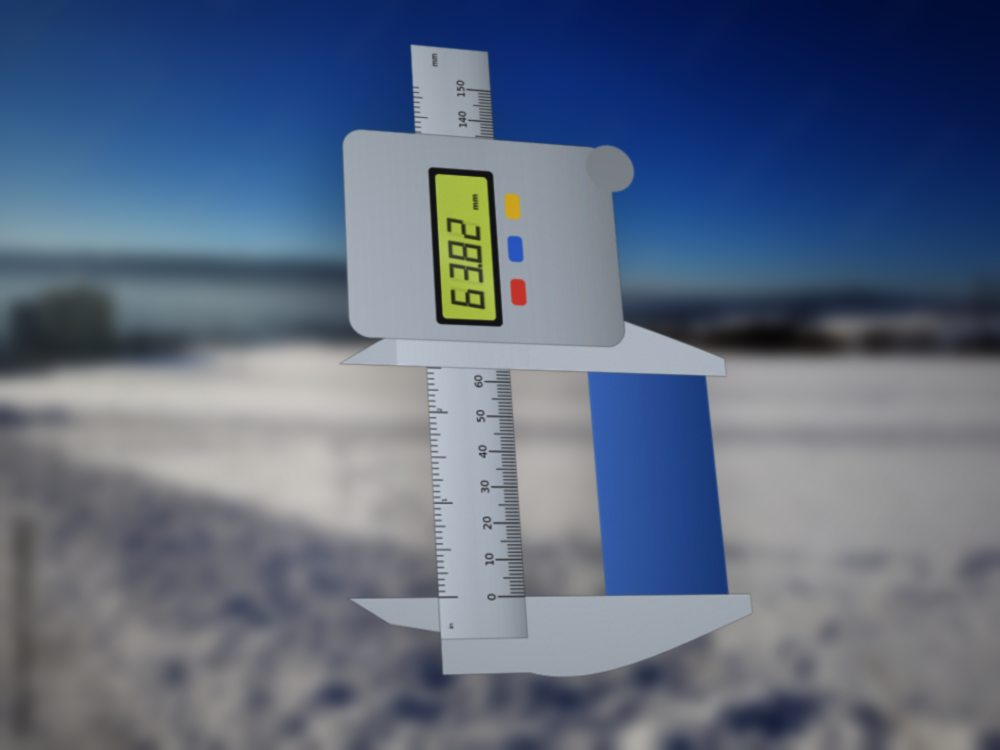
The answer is 63.82 mm
